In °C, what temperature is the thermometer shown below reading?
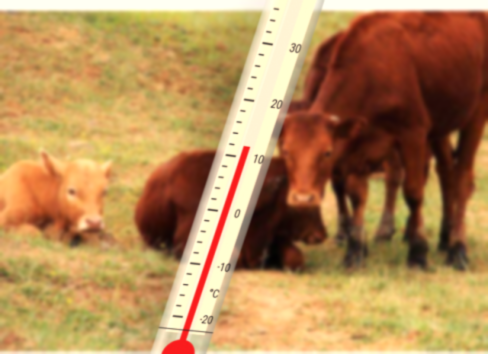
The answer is 12 °C
